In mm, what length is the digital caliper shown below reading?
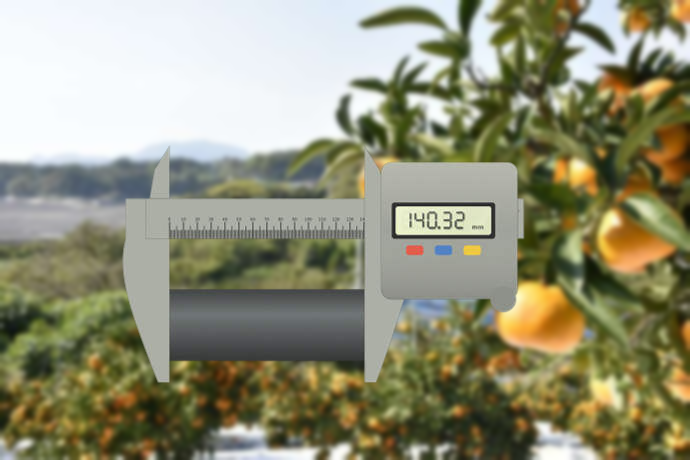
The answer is 140.32 mm
